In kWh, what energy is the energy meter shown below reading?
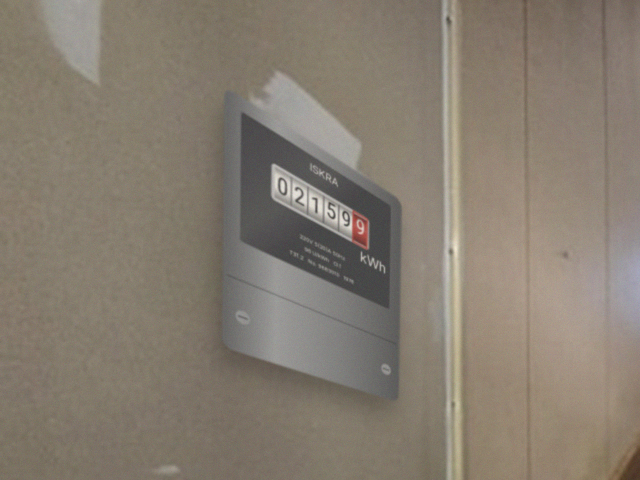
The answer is 2159.9 kWh
